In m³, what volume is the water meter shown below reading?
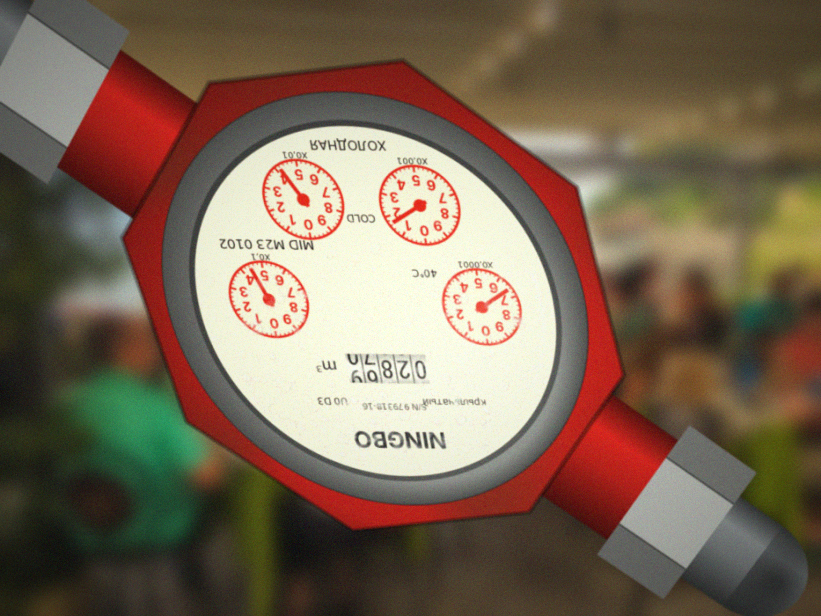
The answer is 2869.4416 m³
